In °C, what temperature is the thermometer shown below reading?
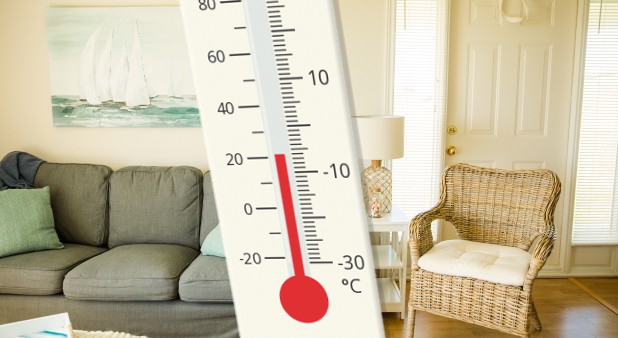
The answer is -6 °C
